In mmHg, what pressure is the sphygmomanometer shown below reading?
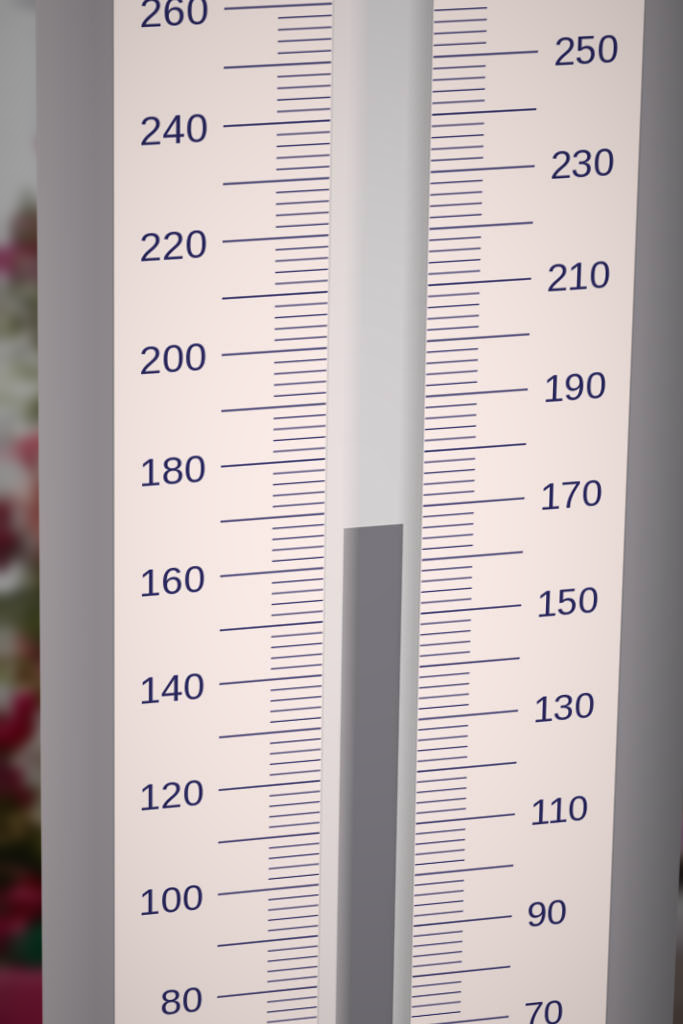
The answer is 167 mmHg
